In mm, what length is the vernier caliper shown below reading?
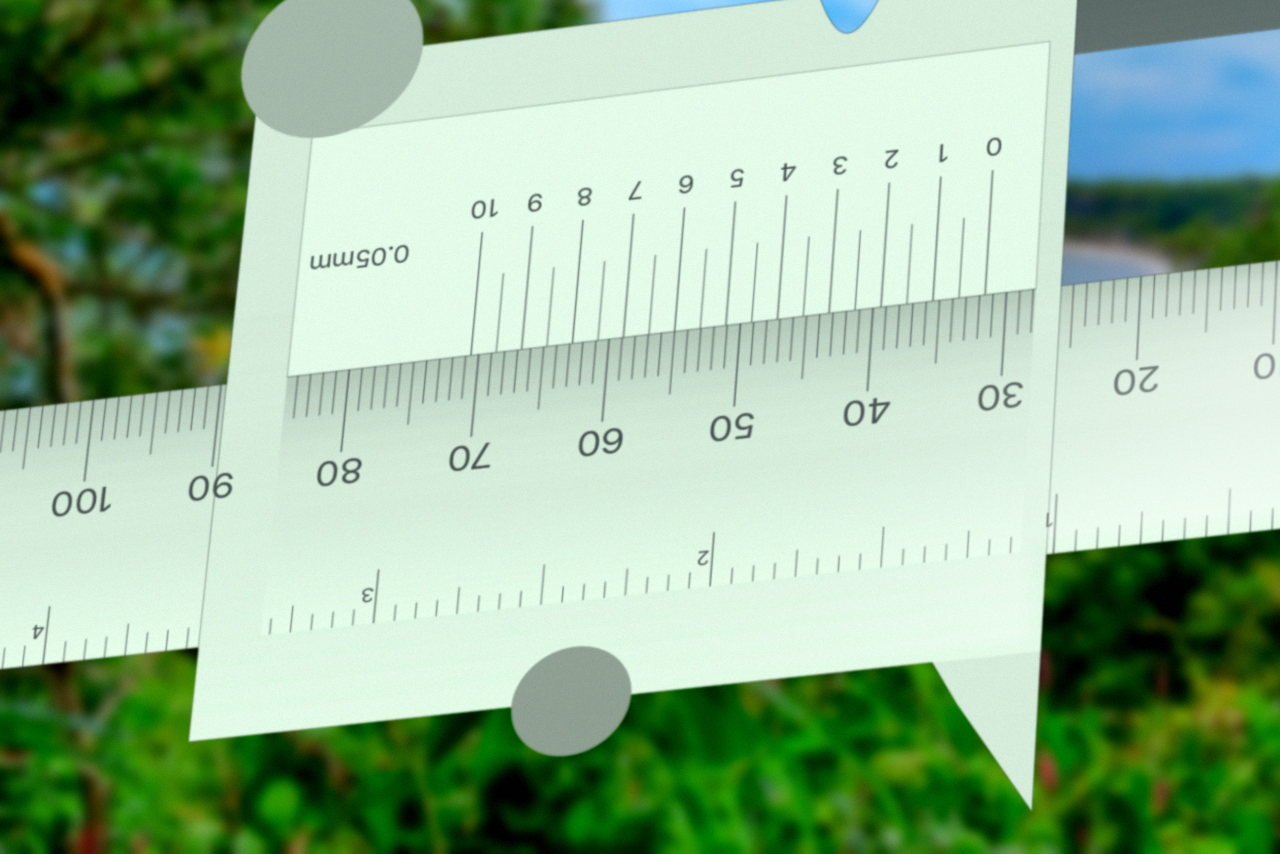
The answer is 31.6 mm
